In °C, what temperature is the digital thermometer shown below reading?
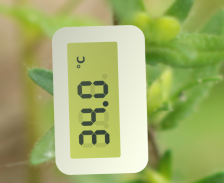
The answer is 34.0 °C
